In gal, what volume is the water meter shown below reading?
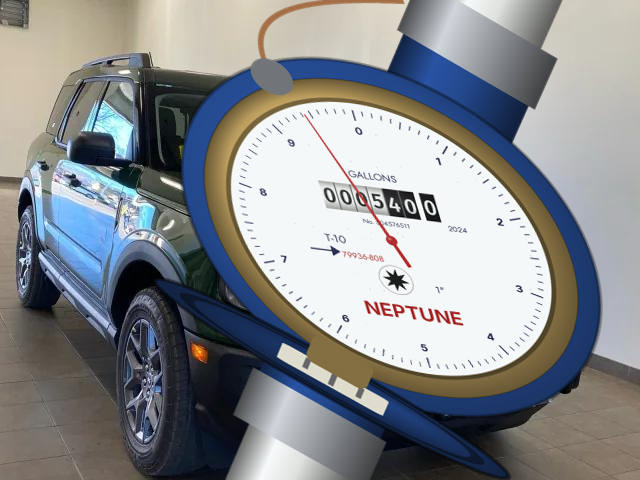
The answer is 5399.4 gal
